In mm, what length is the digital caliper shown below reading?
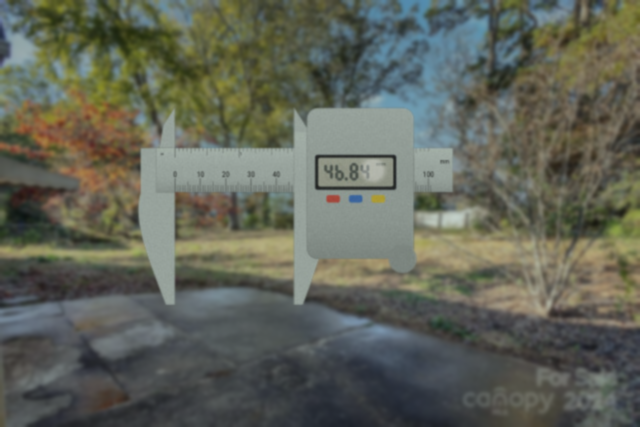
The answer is 46.84 mm
